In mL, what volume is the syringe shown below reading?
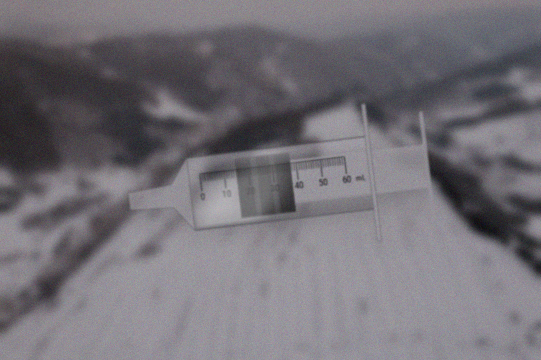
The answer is 15 mL
